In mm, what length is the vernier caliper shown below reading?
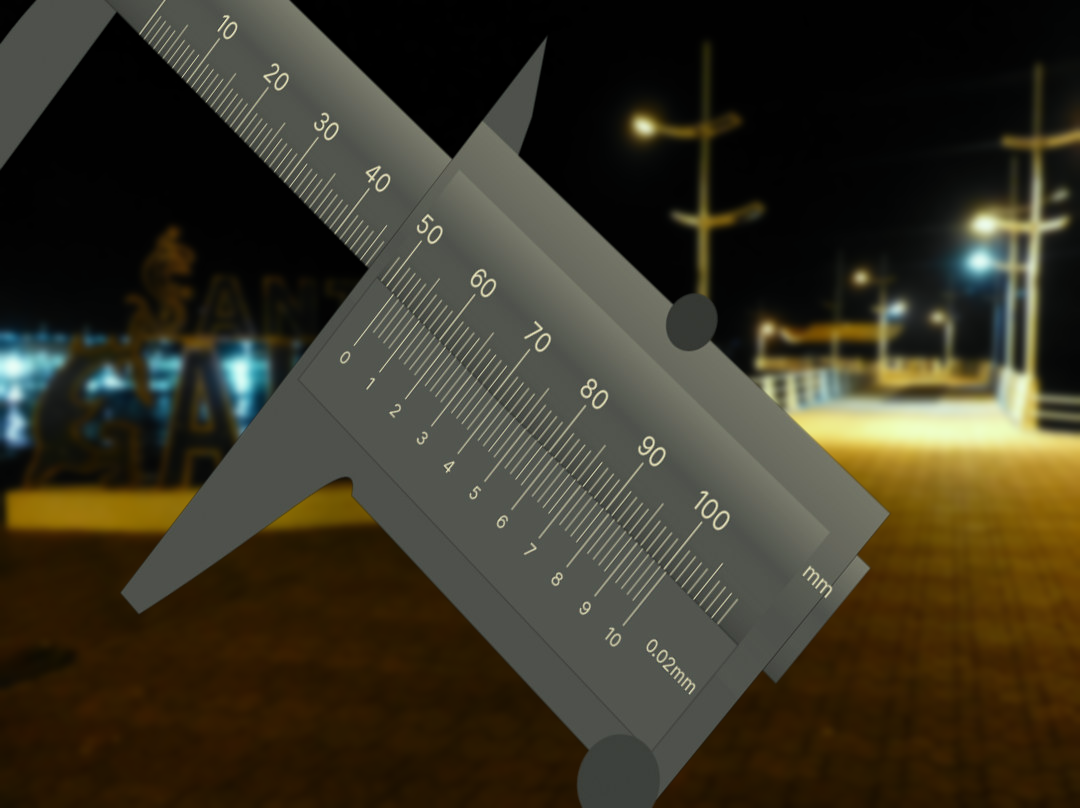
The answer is 51.4 mm
